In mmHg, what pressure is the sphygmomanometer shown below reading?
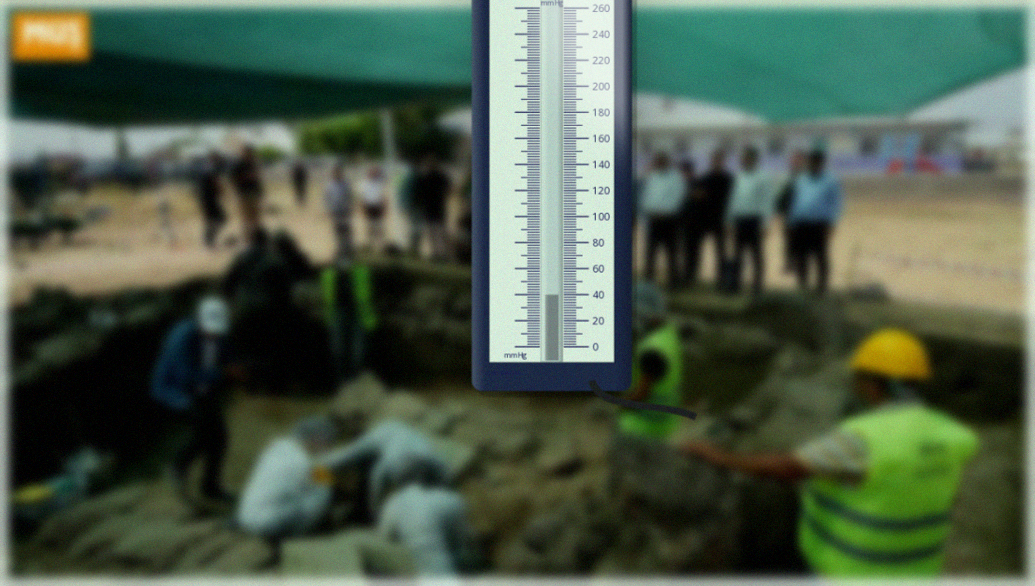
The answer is 40 mmHg
